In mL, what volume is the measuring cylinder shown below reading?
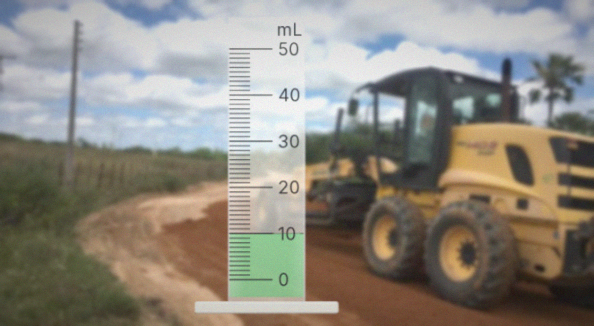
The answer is 10 mL
